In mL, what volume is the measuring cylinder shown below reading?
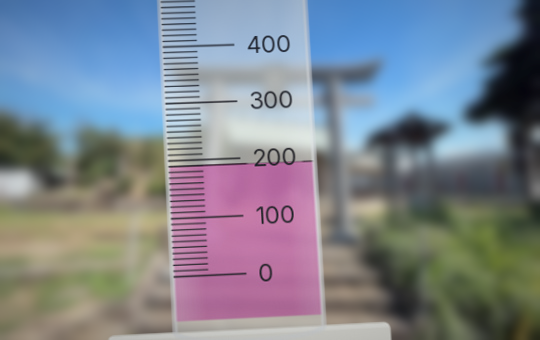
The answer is 190 mL
